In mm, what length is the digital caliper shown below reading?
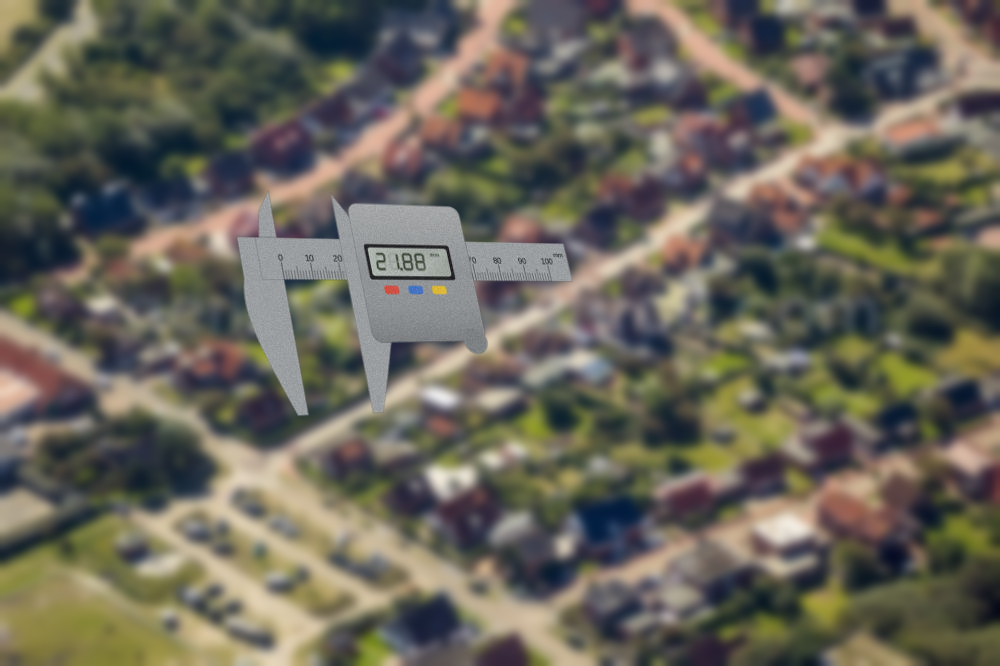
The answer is 21.88 mm
